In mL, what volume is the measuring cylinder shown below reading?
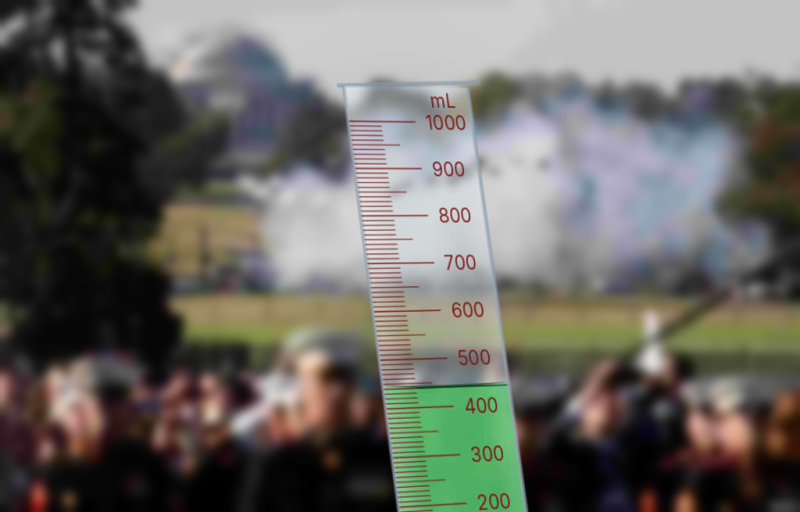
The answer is 440 mL
